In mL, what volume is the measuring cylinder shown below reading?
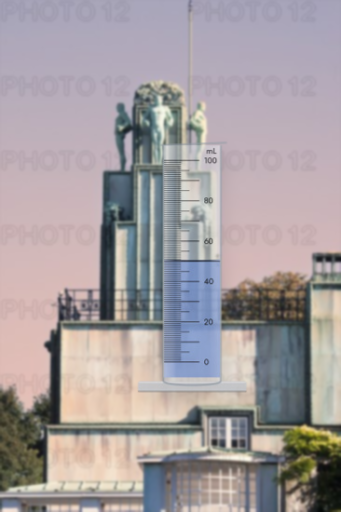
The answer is 50 mL
